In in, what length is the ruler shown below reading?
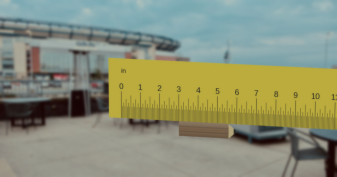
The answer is 3 in
